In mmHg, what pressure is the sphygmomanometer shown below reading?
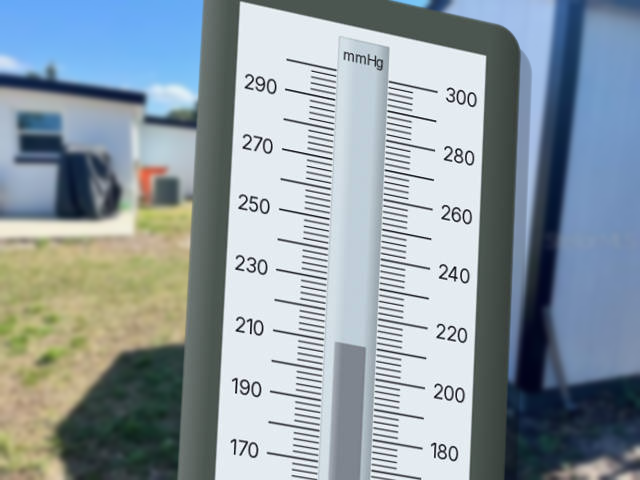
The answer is 210 mmHg
